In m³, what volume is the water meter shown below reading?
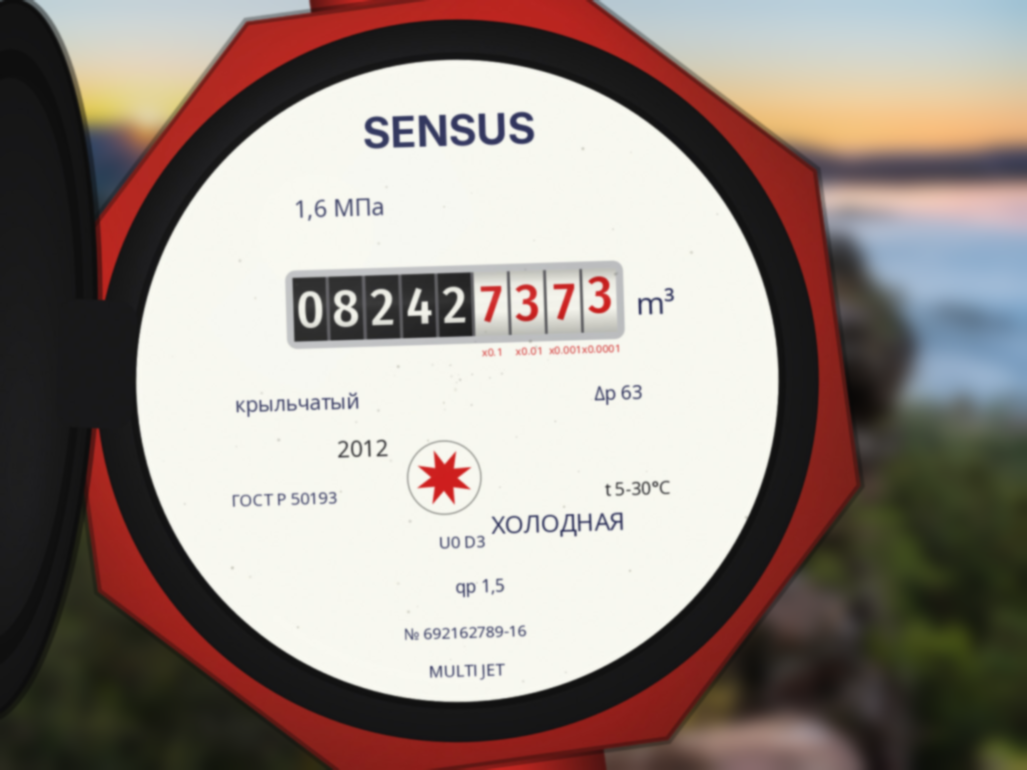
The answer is 8242.7373 m³
